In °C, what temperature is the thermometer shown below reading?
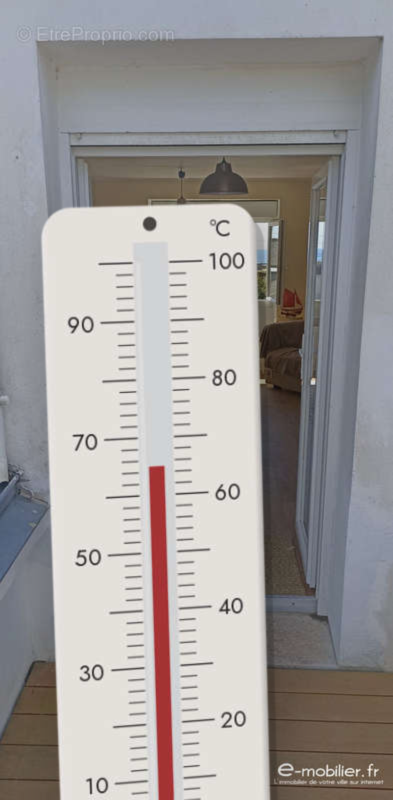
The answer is 65 °C
